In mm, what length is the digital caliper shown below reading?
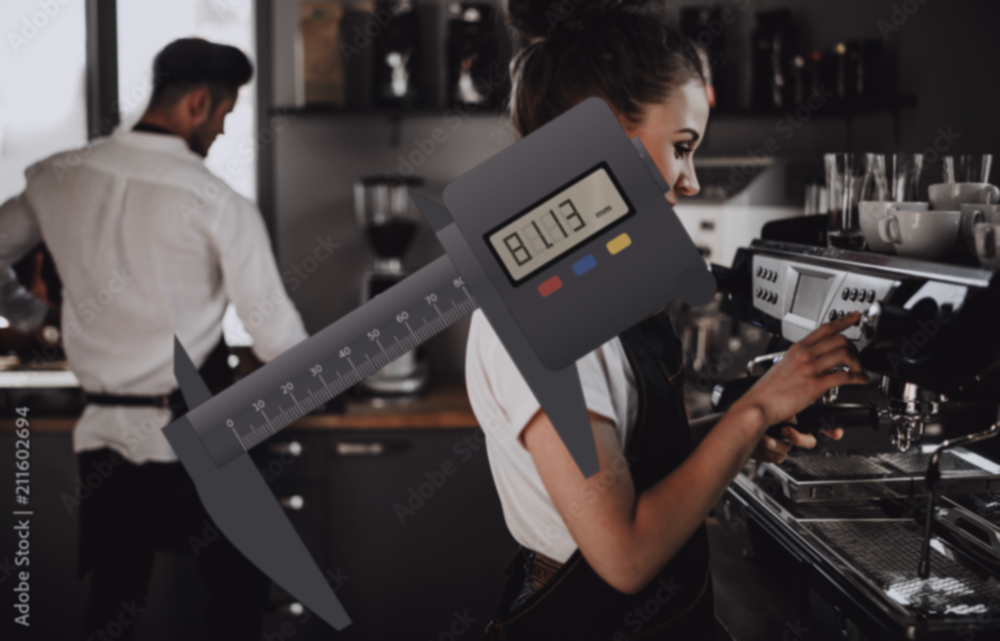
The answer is 81.13 mm
